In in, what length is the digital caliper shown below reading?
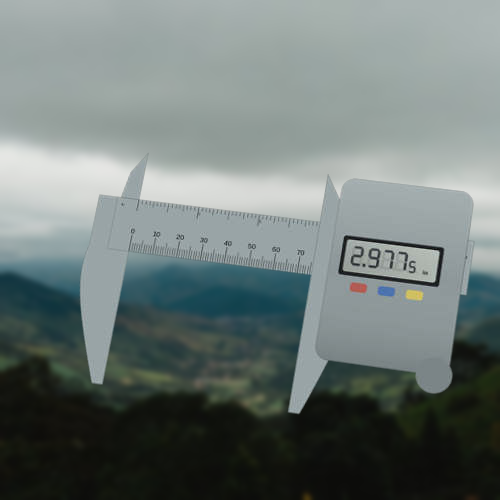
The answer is 2.9775 in
